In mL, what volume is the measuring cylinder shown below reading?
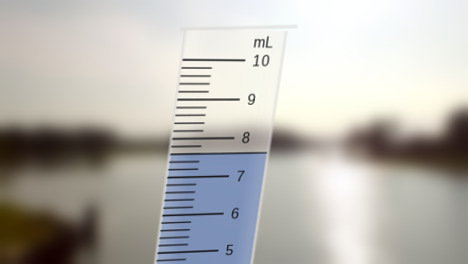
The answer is 7.6 mL
